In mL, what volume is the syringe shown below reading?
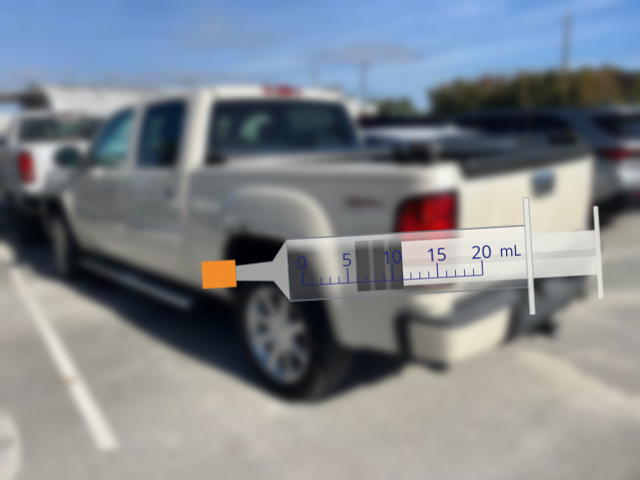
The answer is 6 mL
